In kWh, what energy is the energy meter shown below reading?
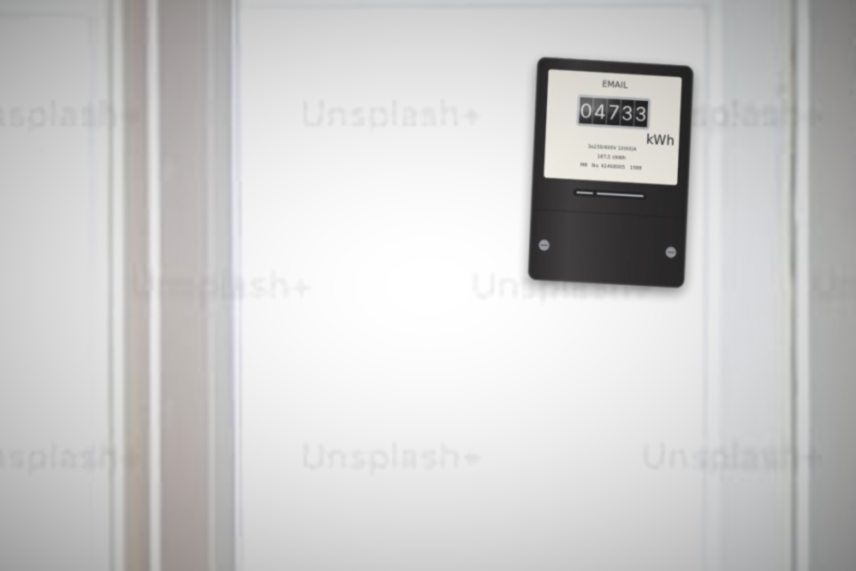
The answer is 4733 kWh
